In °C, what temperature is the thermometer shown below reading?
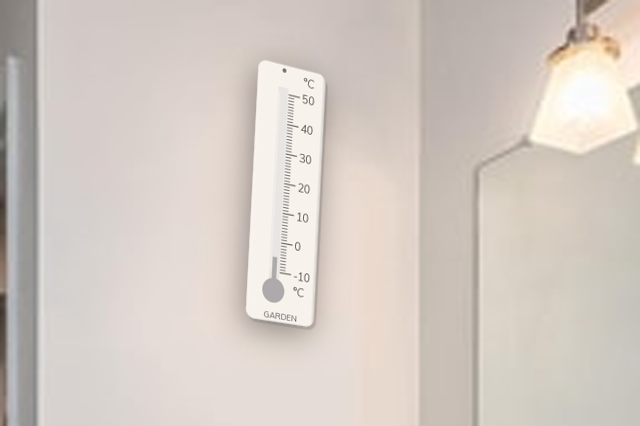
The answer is -5 °C
